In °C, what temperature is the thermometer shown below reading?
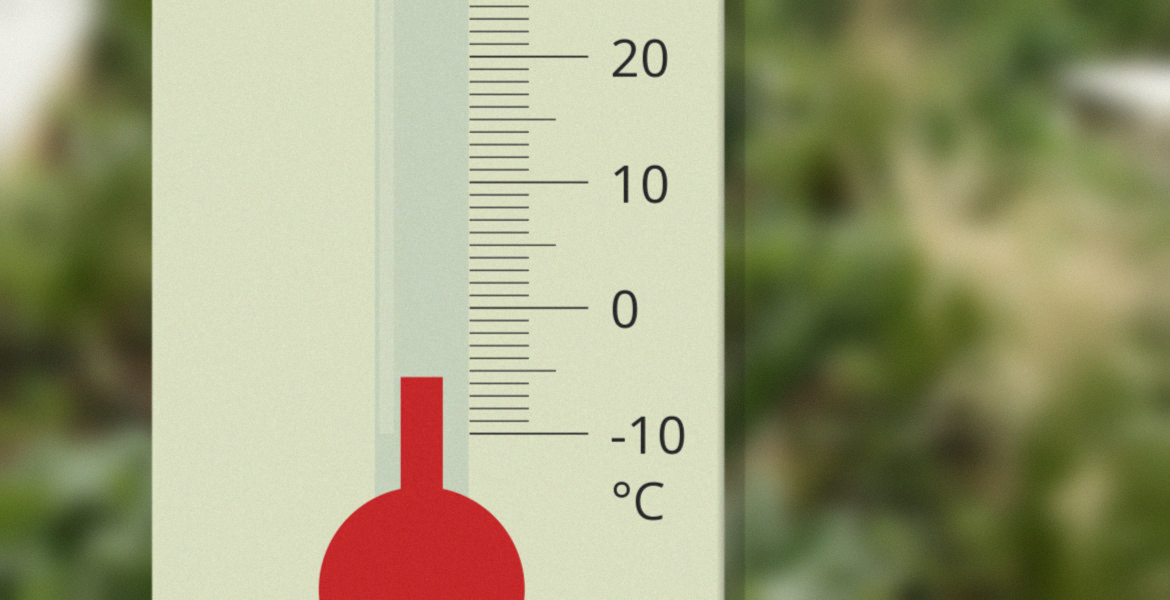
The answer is -5.5 °C
